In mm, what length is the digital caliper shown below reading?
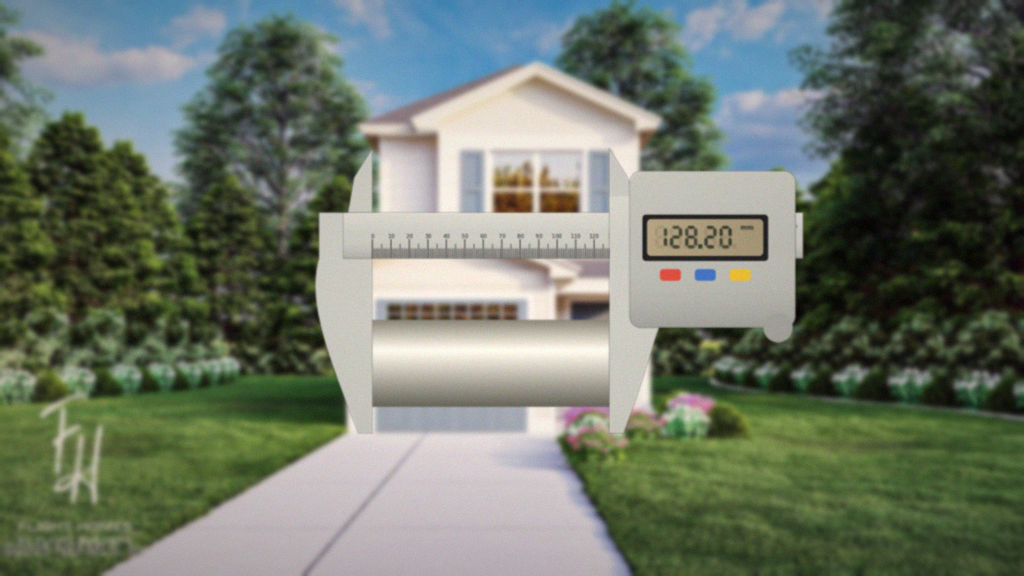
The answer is 128.20 mm
